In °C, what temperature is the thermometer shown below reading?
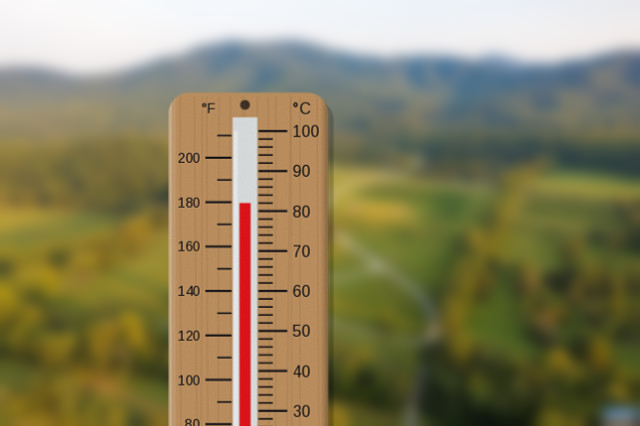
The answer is 82 °C
